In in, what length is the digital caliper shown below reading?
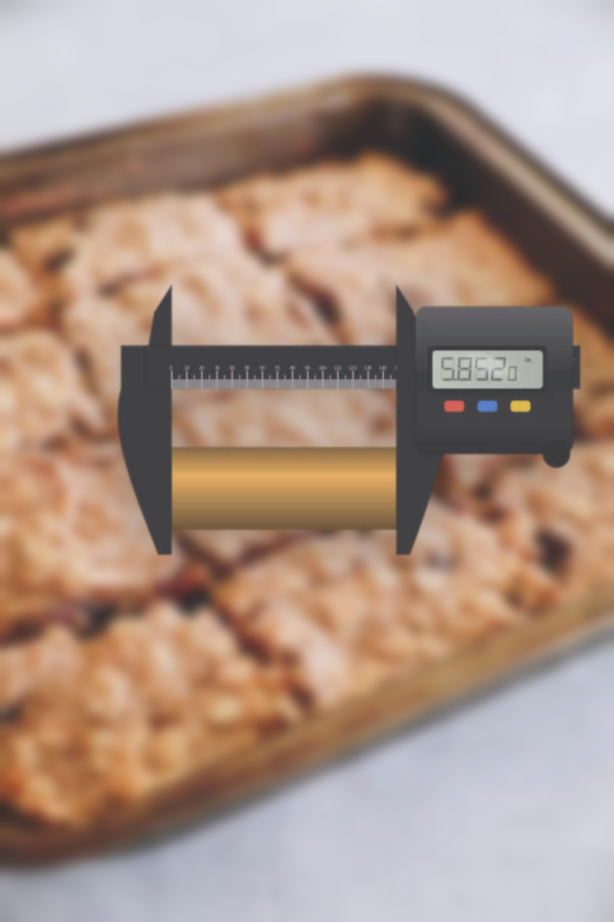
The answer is 5.8520 in
